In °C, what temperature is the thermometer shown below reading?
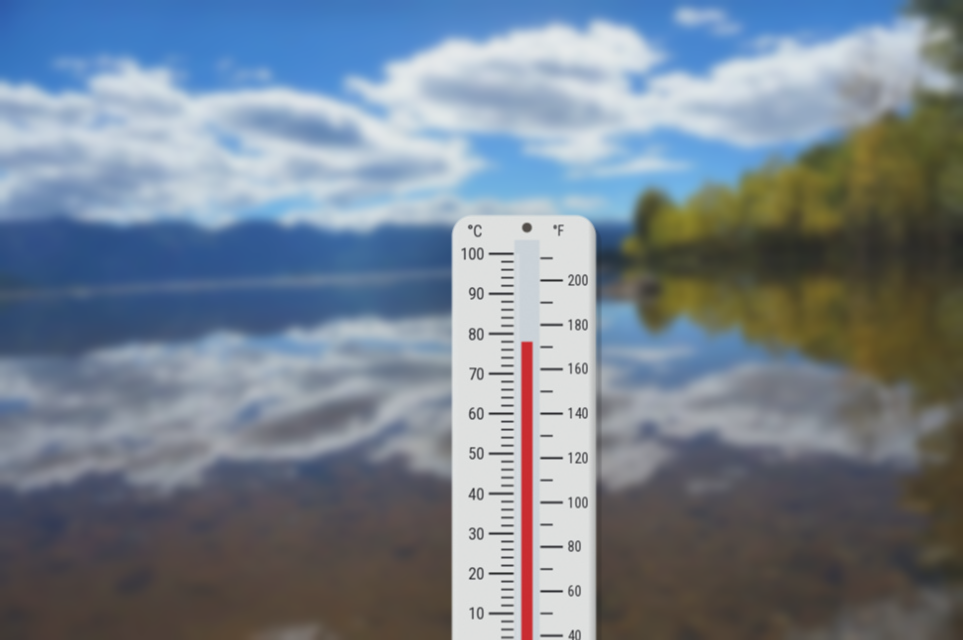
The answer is 78 °C
